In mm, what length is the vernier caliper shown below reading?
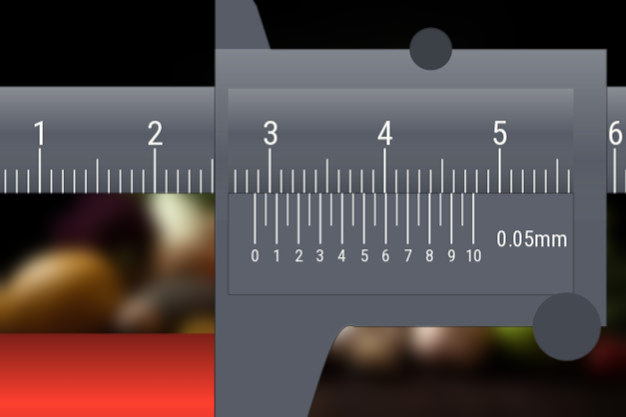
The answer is 28.7 mm
